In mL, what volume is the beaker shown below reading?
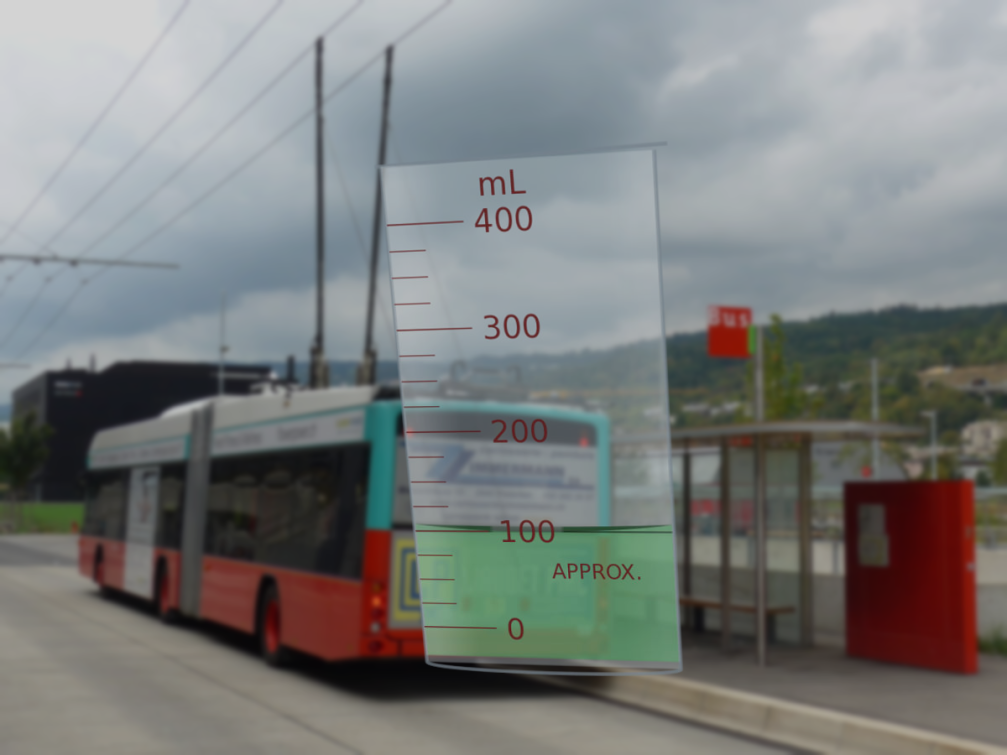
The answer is 100 mL
